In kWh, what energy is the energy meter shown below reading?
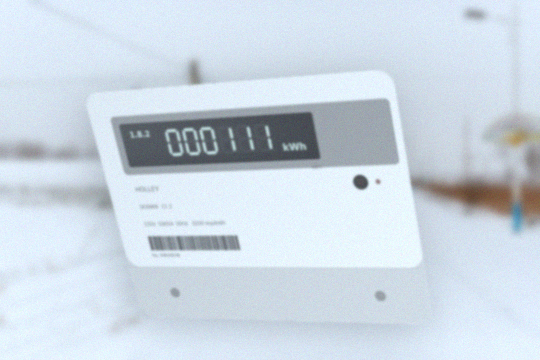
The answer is 111 kWh
